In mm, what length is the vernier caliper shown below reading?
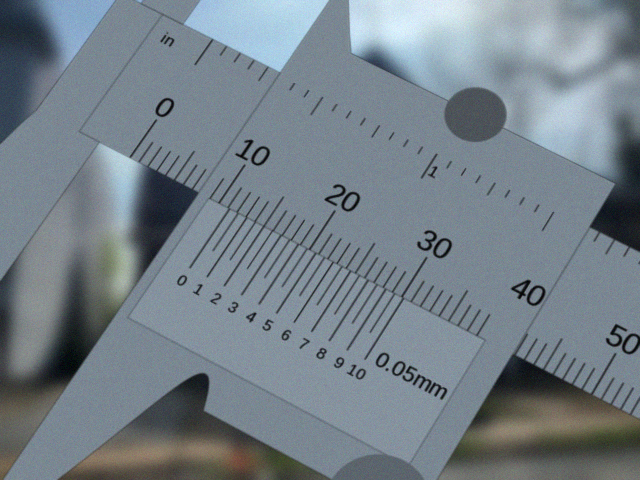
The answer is 11.2 mm
